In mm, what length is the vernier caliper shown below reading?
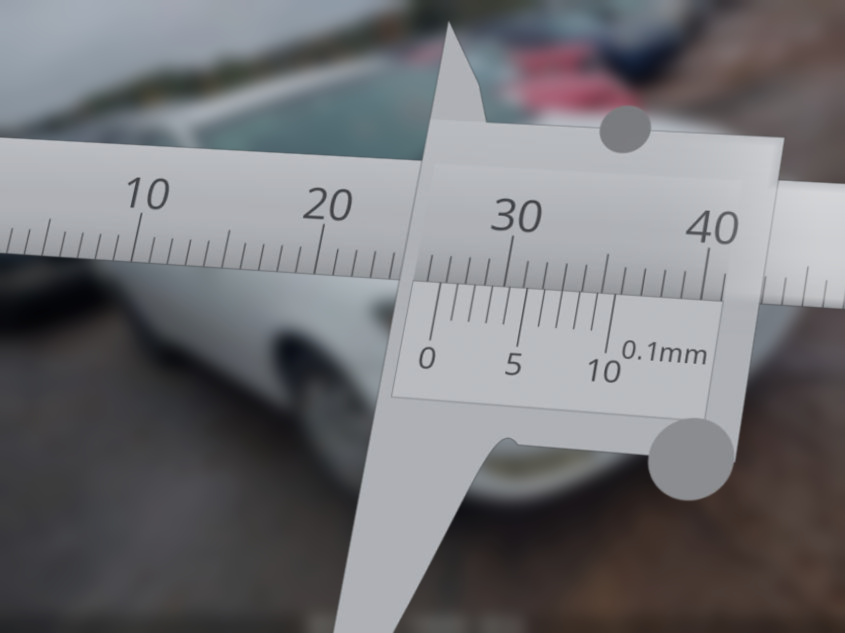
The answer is 26.7 mm
